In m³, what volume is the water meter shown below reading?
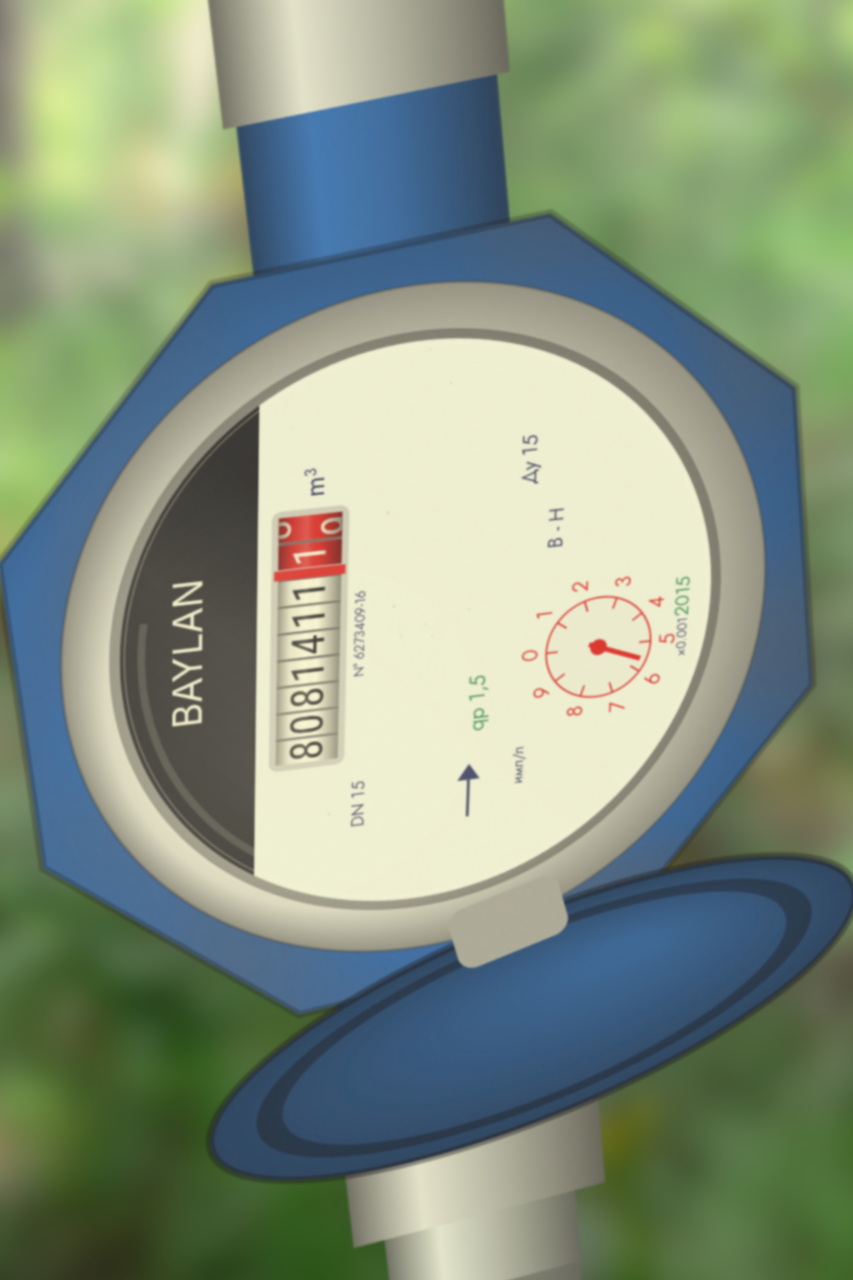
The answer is 8081411.185 m³
